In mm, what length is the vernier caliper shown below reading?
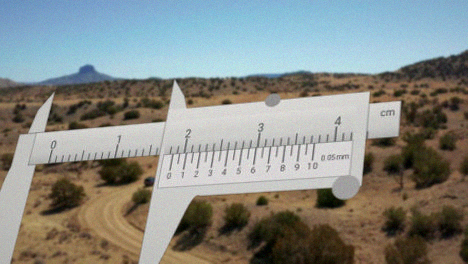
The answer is 18.4 mm
